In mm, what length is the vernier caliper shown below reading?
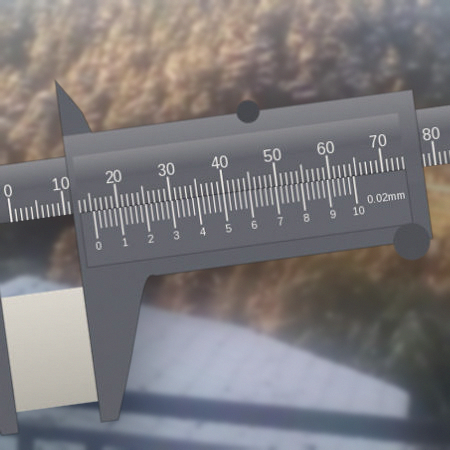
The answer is 15.5 mm
